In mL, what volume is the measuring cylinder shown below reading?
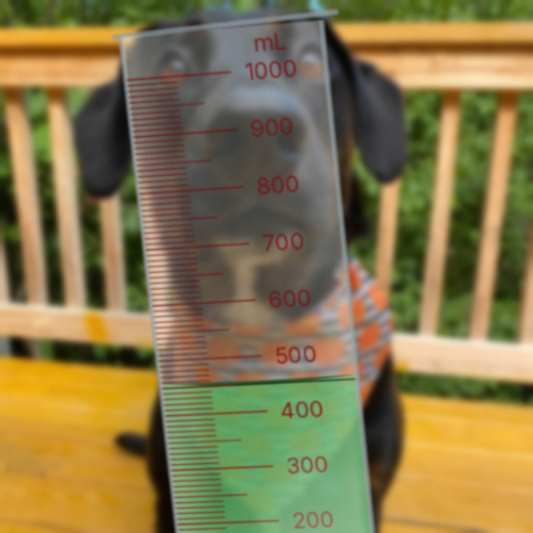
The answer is 450 mL
